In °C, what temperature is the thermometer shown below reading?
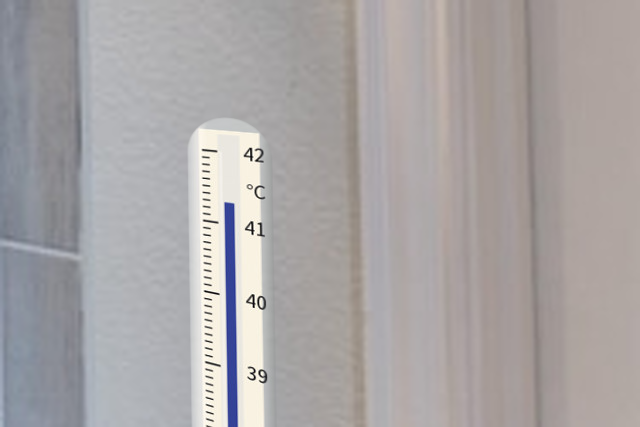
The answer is 41.3 °C
